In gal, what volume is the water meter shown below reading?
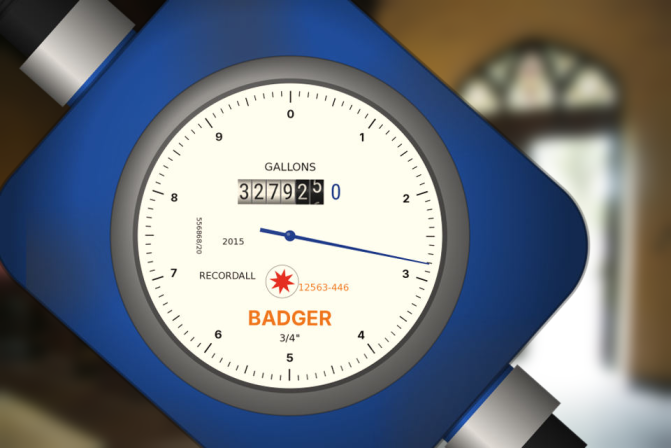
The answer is 3279252.8 gal
